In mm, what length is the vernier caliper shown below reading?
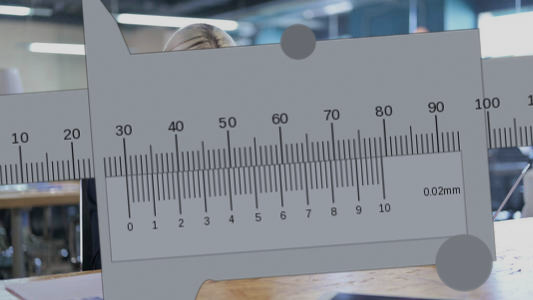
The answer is 30.0 mm
